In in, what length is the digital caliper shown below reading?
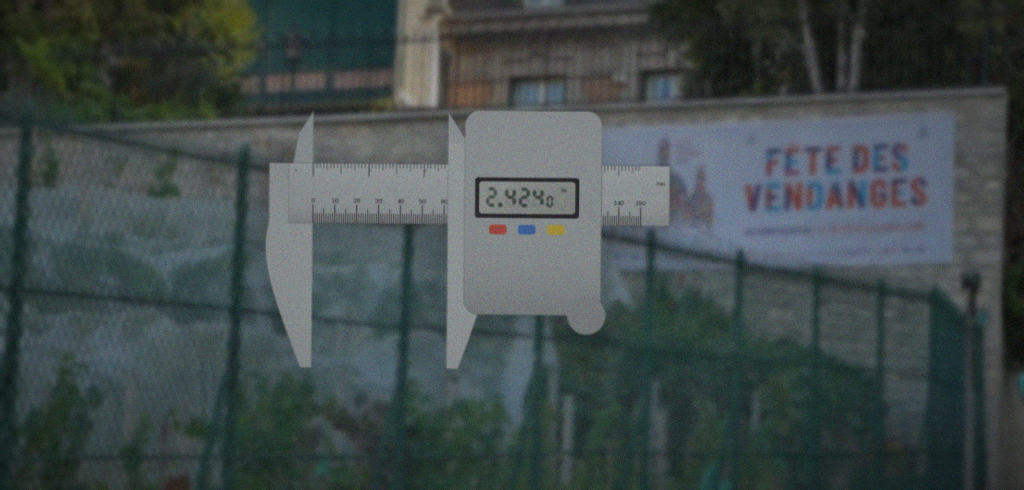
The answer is 2.4240 in
